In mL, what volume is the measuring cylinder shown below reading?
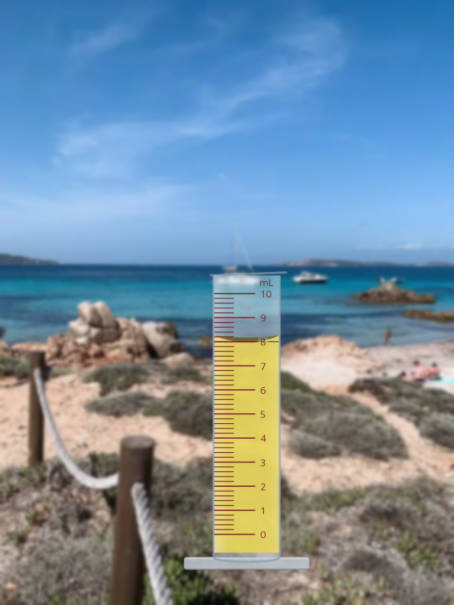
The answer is 8 mL
